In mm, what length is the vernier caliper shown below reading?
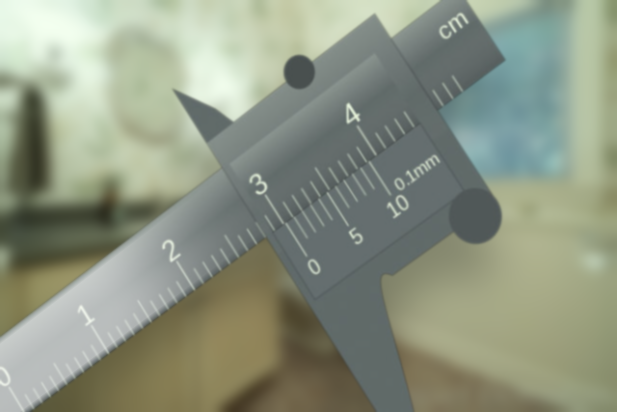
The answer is 30.2 mm
